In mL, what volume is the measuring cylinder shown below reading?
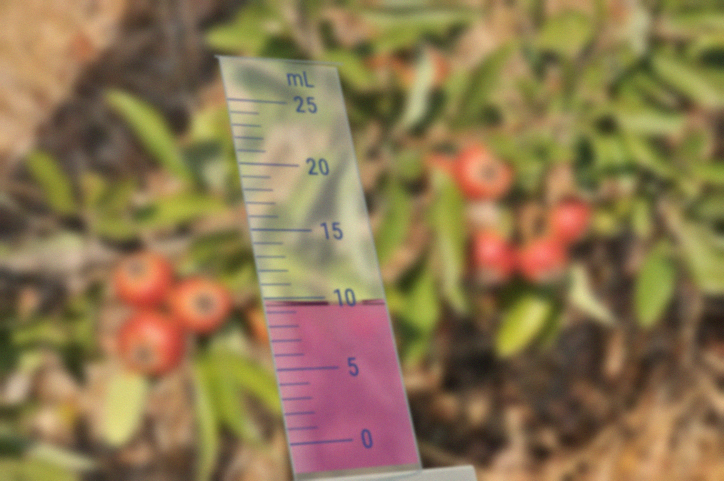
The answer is 9.5 mL
